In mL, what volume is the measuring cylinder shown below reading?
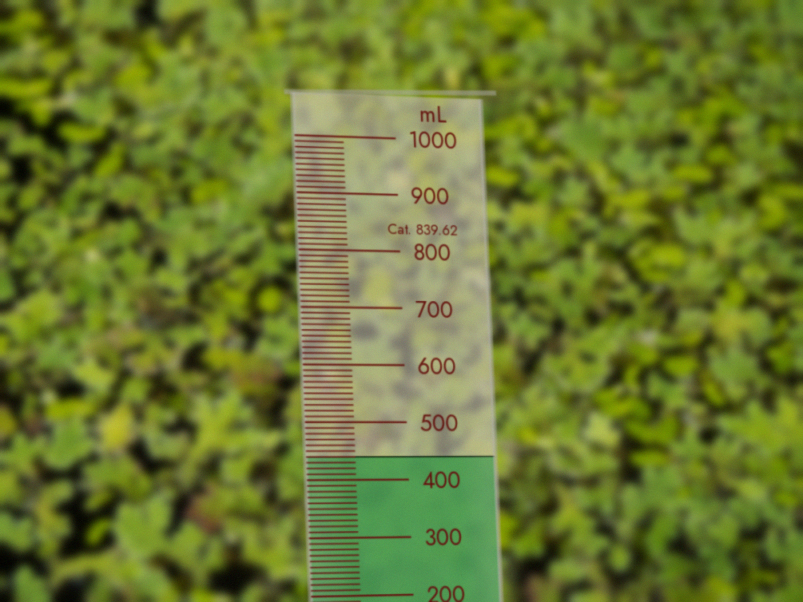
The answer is 440 mL
